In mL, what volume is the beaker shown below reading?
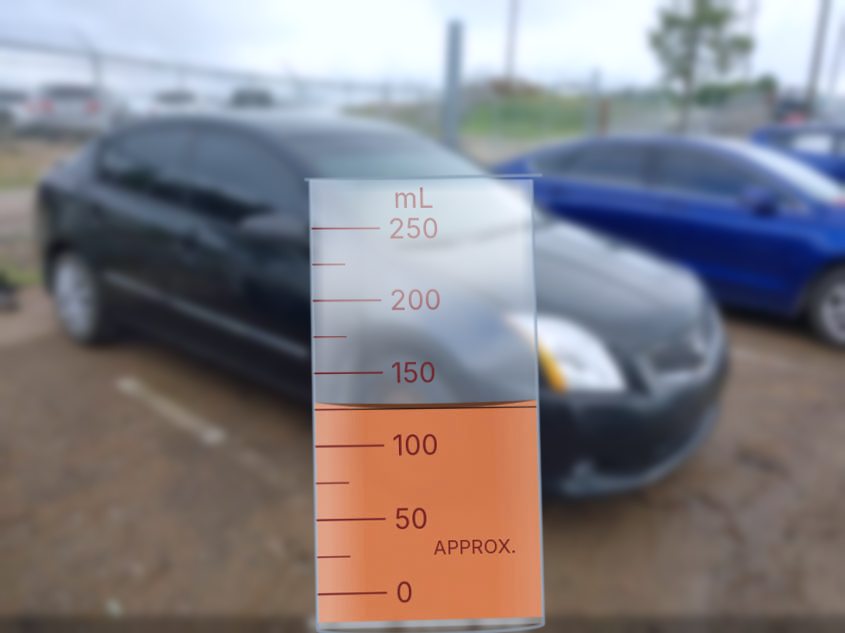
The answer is 125 mL
